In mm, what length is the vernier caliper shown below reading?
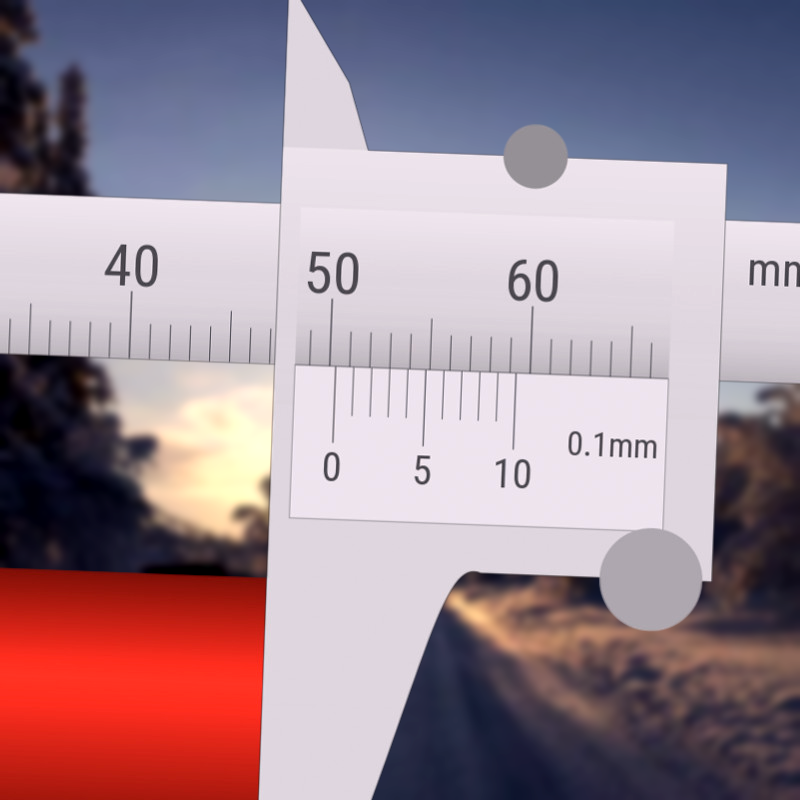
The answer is 50.3 mm
